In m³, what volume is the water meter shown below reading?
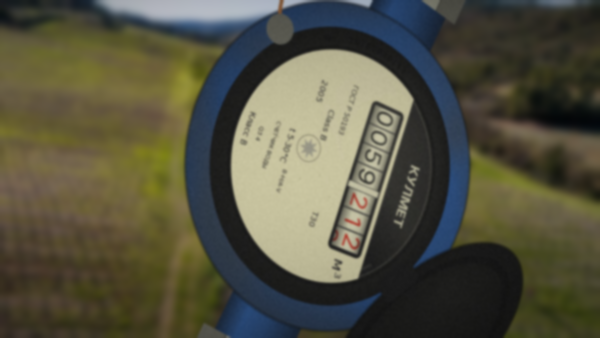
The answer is 59.212 m³
